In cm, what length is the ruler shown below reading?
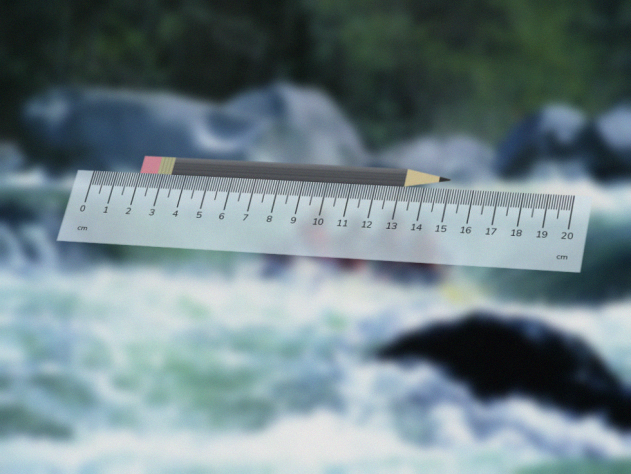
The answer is 13 cm
